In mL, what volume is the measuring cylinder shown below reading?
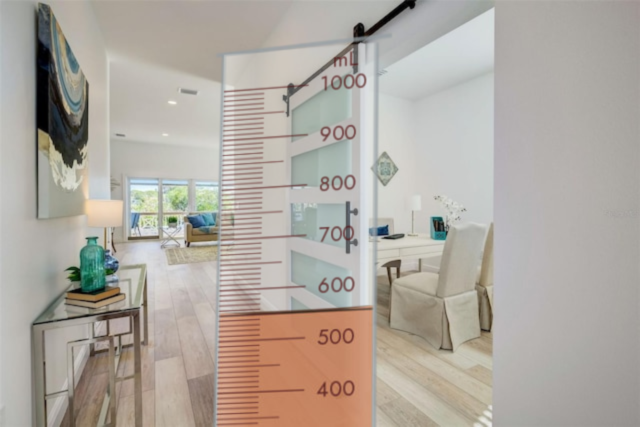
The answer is 550 mL
